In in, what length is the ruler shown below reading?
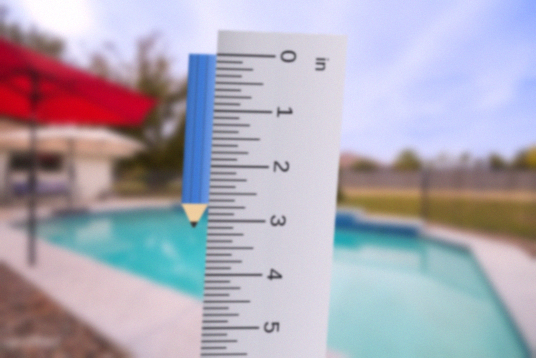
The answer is 3.125 in
